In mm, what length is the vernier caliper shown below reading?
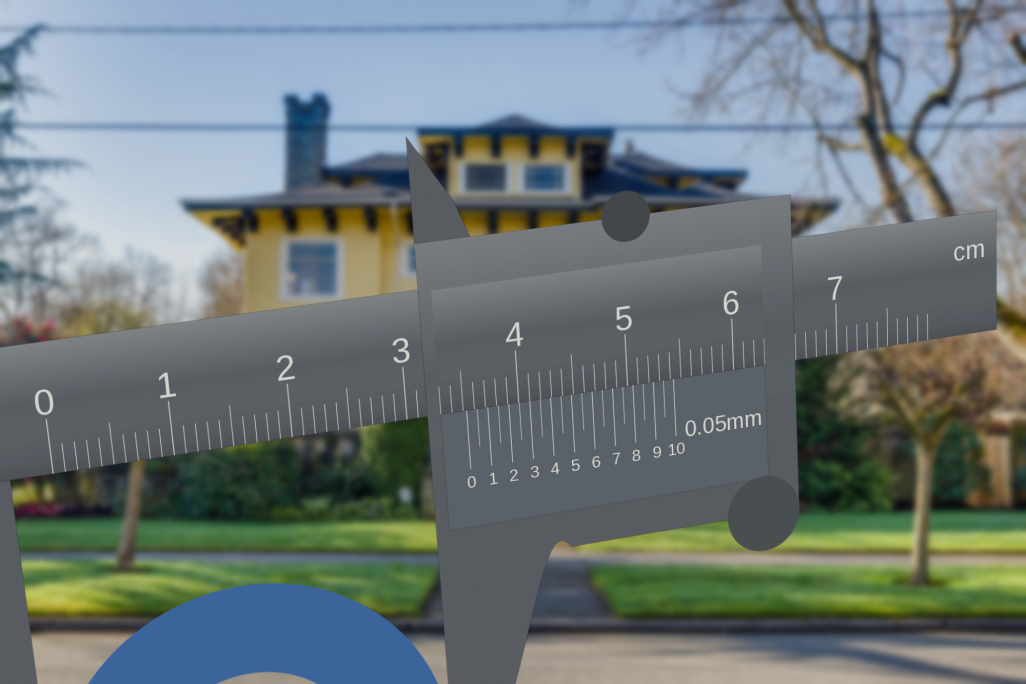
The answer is 35.3 mm
